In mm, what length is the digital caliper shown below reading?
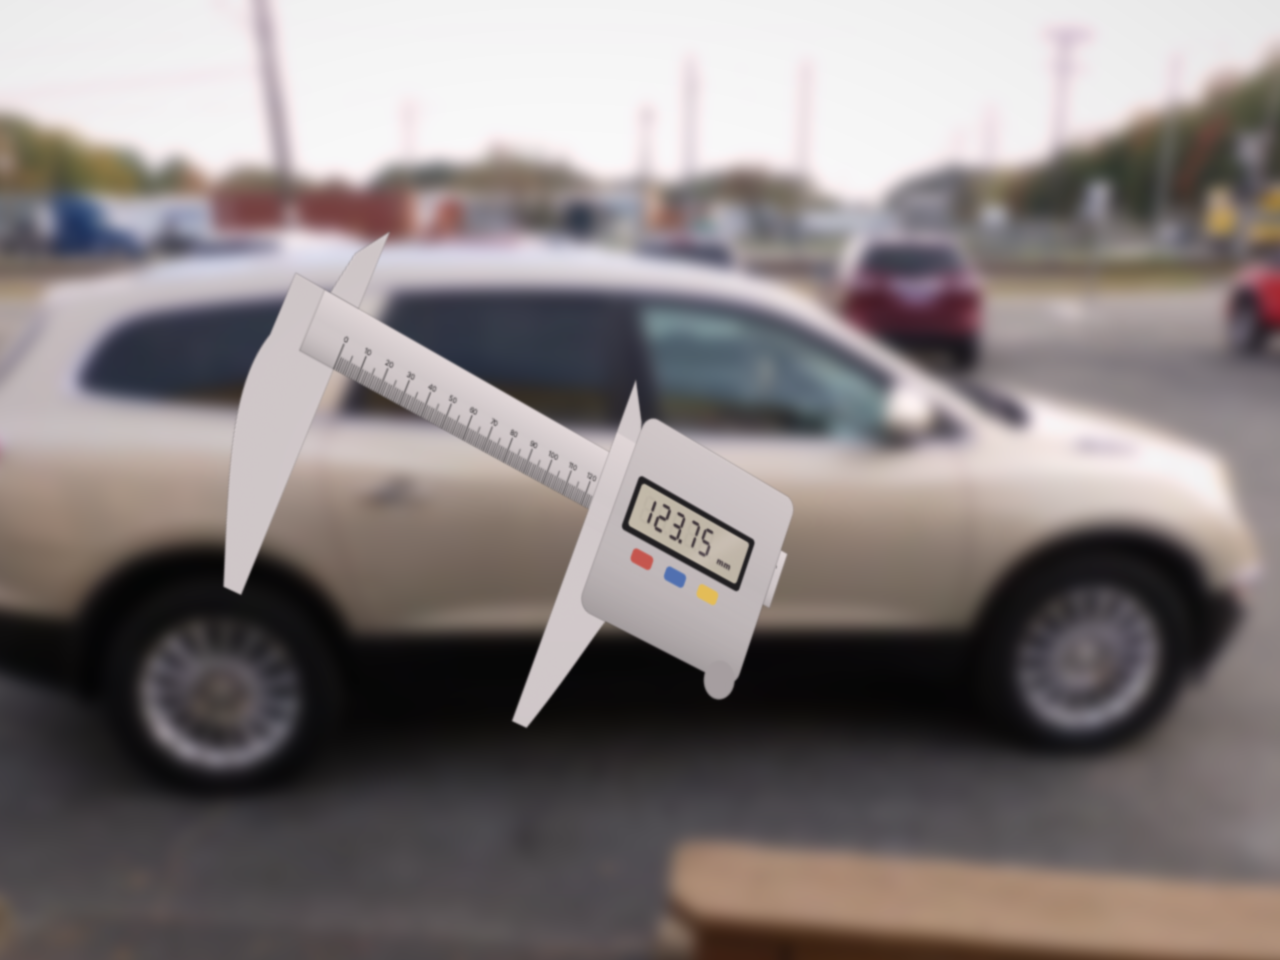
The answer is 123.75 mm
